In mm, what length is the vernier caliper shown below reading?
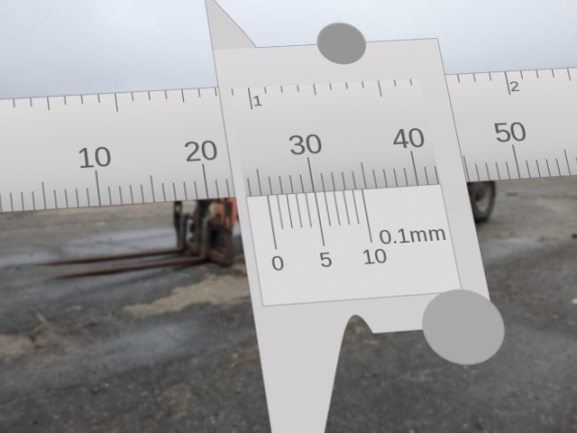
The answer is 25.6 mm
